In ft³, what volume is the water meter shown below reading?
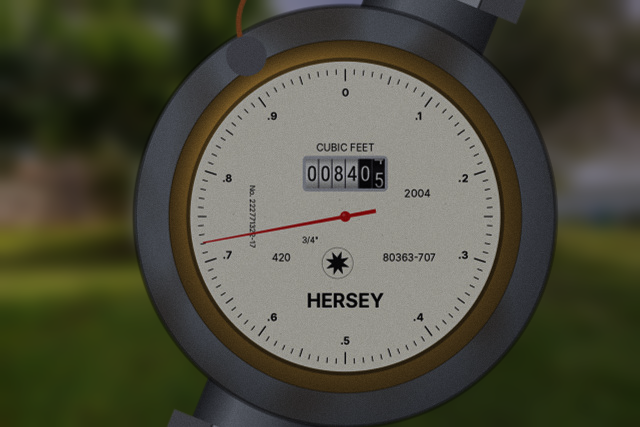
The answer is 8404.72 ft³
